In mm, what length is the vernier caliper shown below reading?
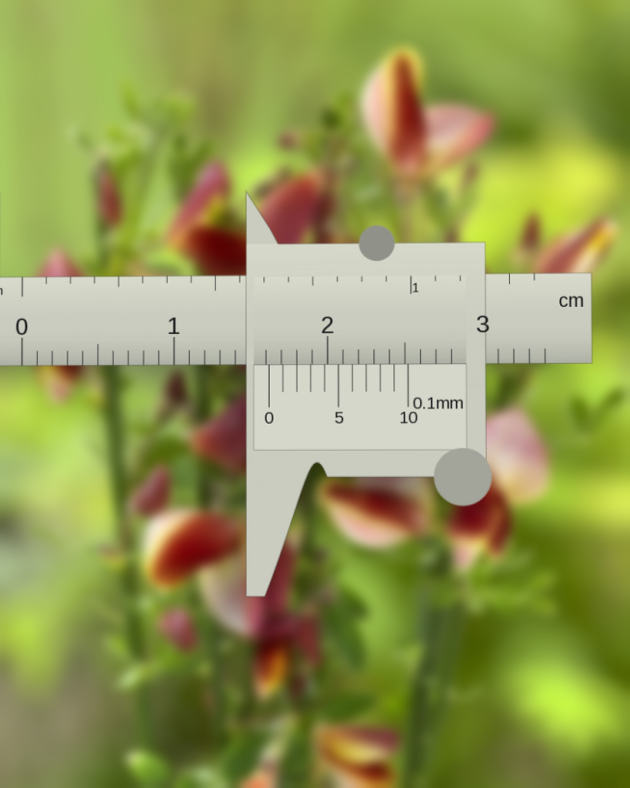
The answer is 16.2 mm
